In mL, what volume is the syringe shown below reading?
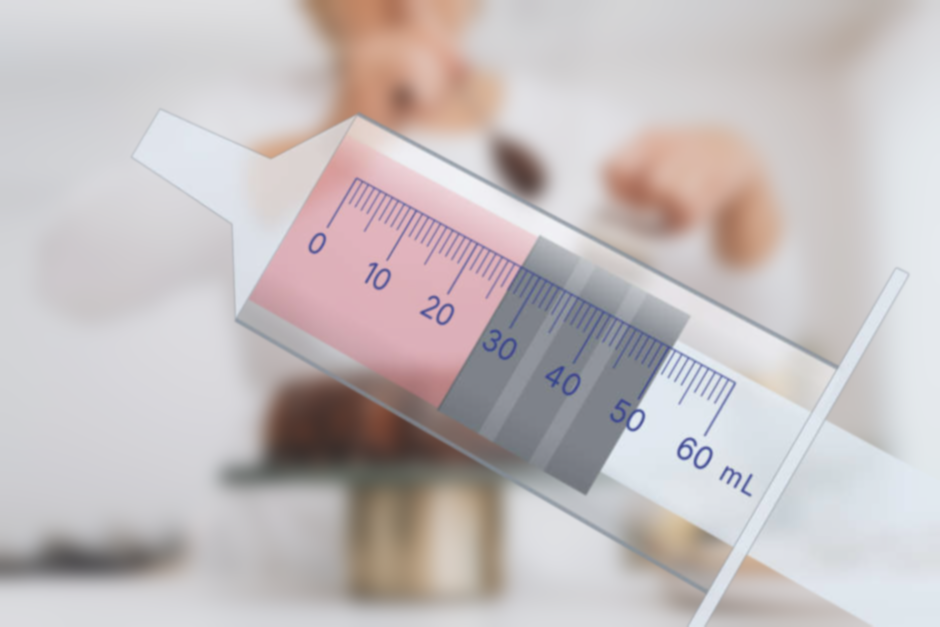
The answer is 27 mL
